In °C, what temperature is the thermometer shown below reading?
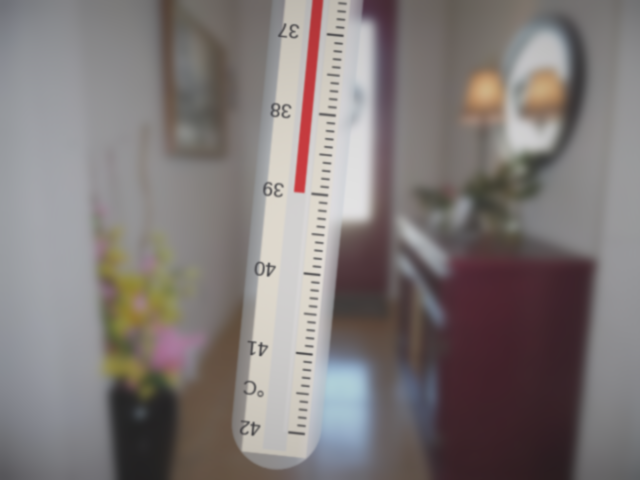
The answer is 39 °C
